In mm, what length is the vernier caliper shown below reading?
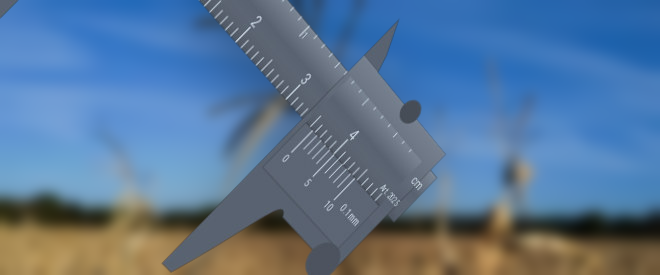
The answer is 35.6 mm
